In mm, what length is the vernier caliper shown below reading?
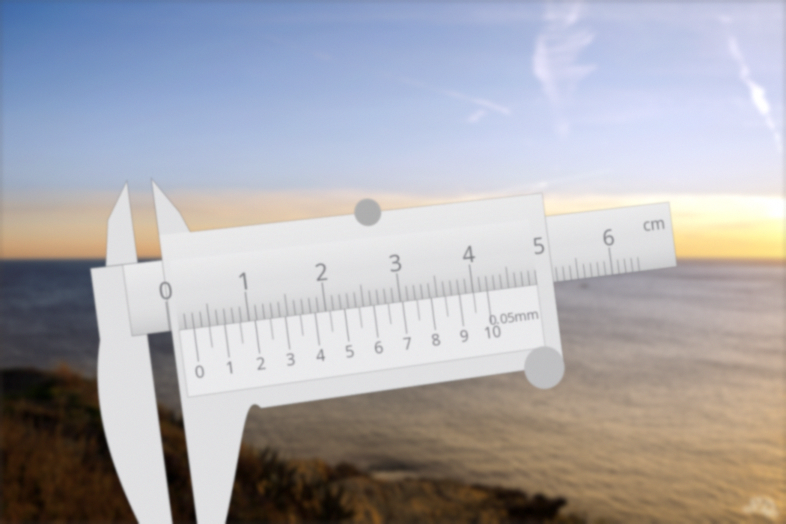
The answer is 3.0 mm
